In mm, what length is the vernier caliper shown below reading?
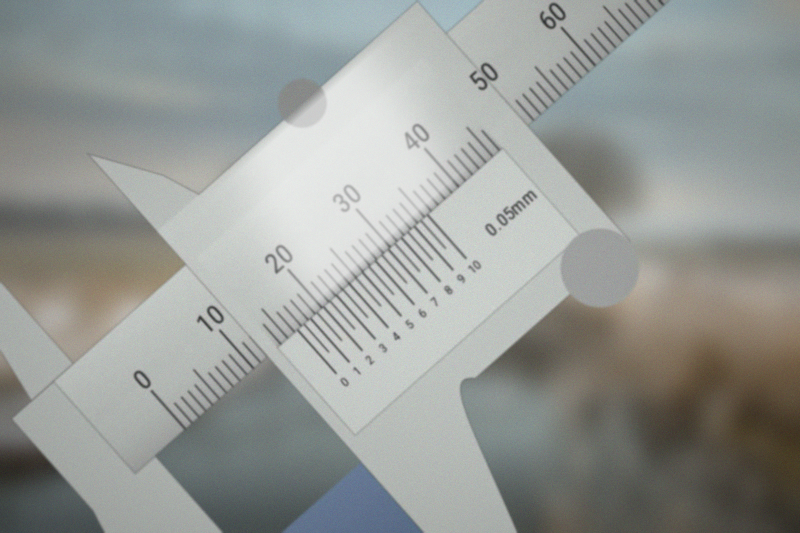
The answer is 16.4 mm
